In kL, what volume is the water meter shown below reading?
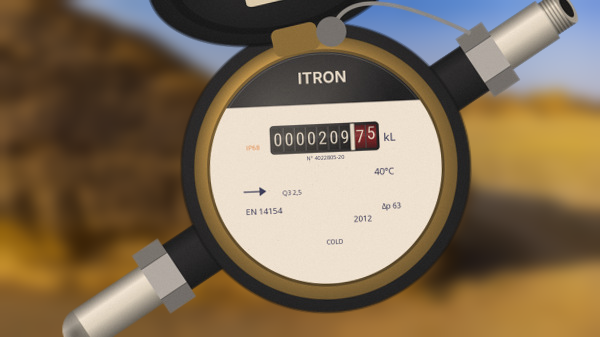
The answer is 209.75 kL
